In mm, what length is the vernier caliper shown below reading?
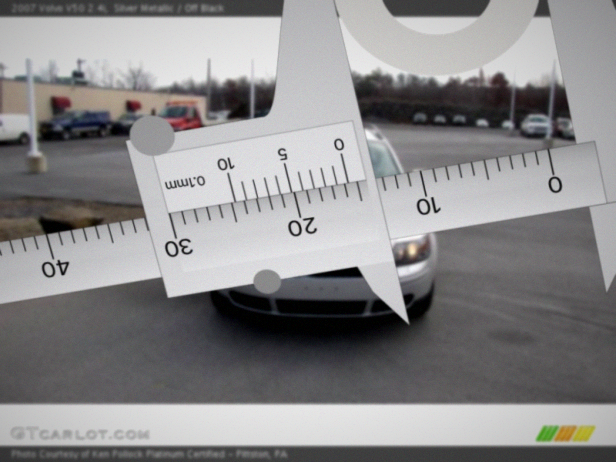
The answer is 15.7 mm
